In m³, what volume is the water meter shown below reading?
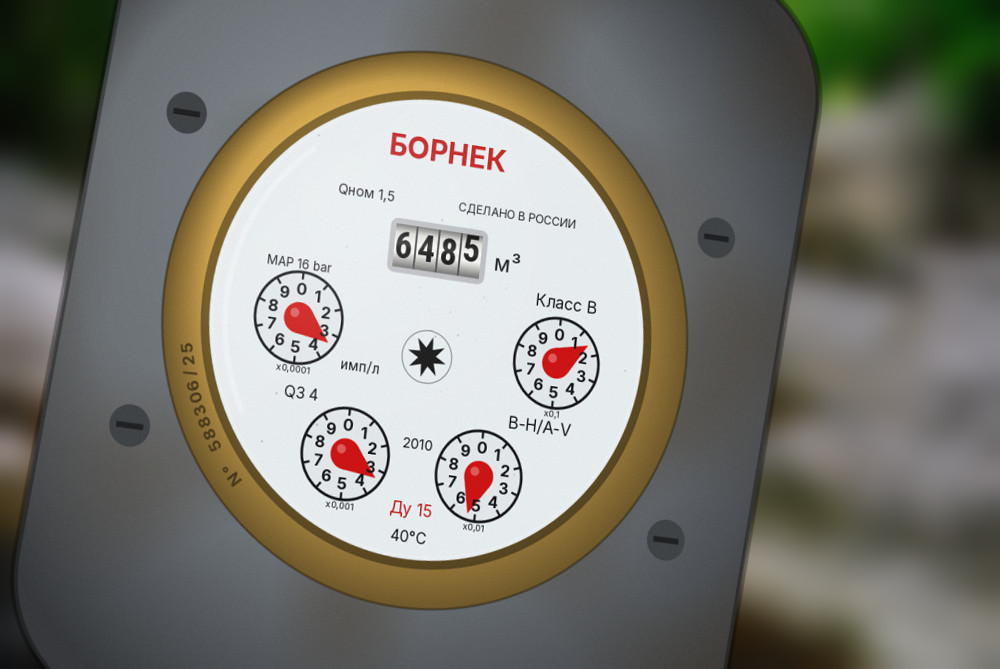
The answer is 6485.1533 m³
